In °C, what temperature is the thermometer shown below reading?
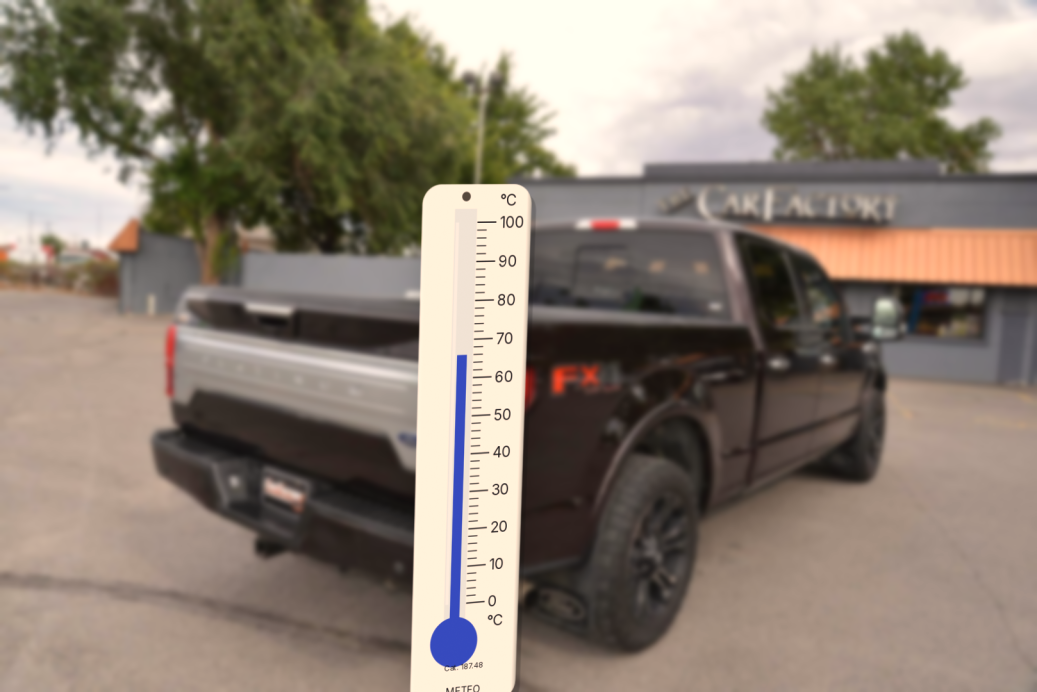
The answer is 66 °C
